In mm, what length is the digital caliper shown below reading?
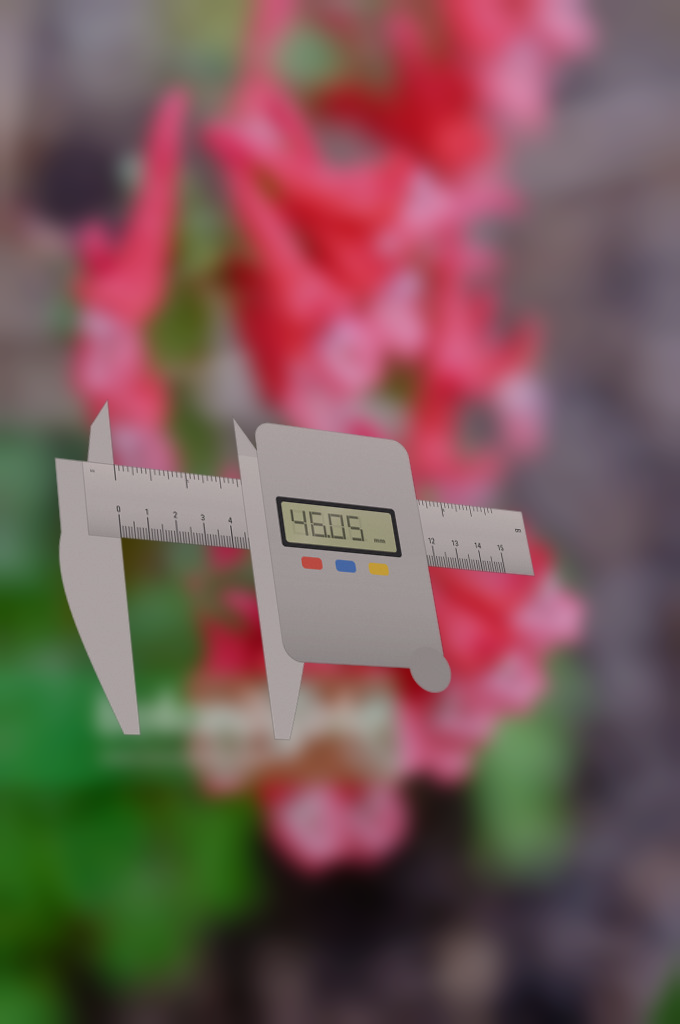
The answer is 46.05 mm
